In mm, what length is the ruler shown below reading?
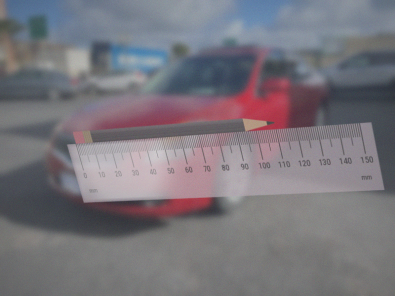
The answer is 110 mm
